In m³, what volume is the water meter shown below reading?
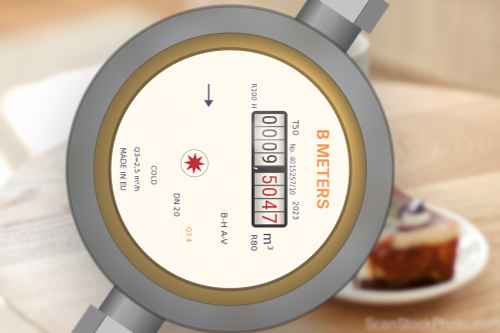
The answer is 9.5047 m³
